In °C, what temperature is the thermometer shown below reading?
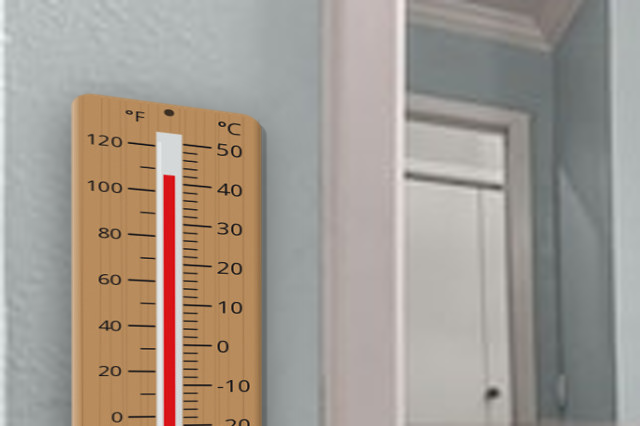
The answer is 42 °C
